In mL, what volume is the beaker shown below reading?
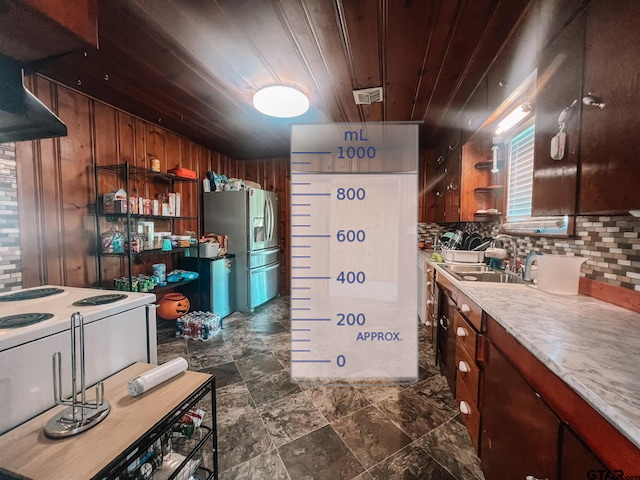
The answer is 900 mL
